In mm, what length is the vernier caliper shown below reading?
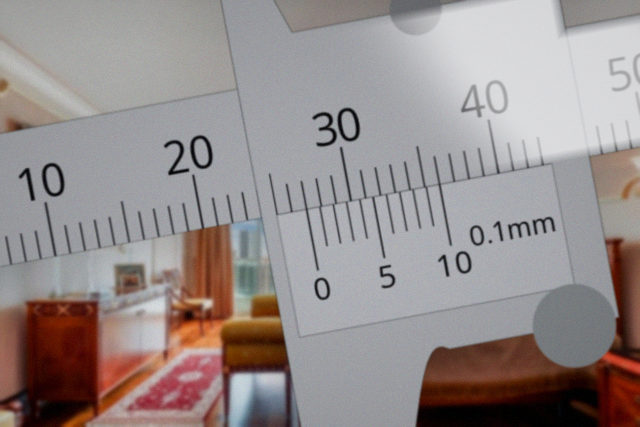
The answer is 27.0 mm
